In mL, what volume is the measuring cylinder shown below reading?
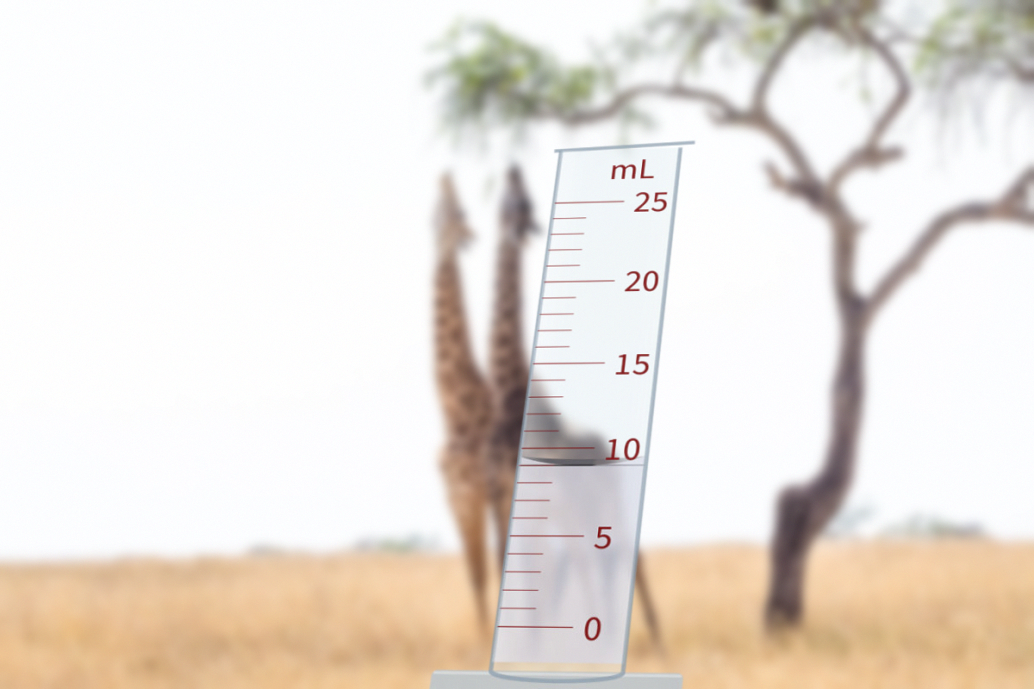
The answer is 9 mL
